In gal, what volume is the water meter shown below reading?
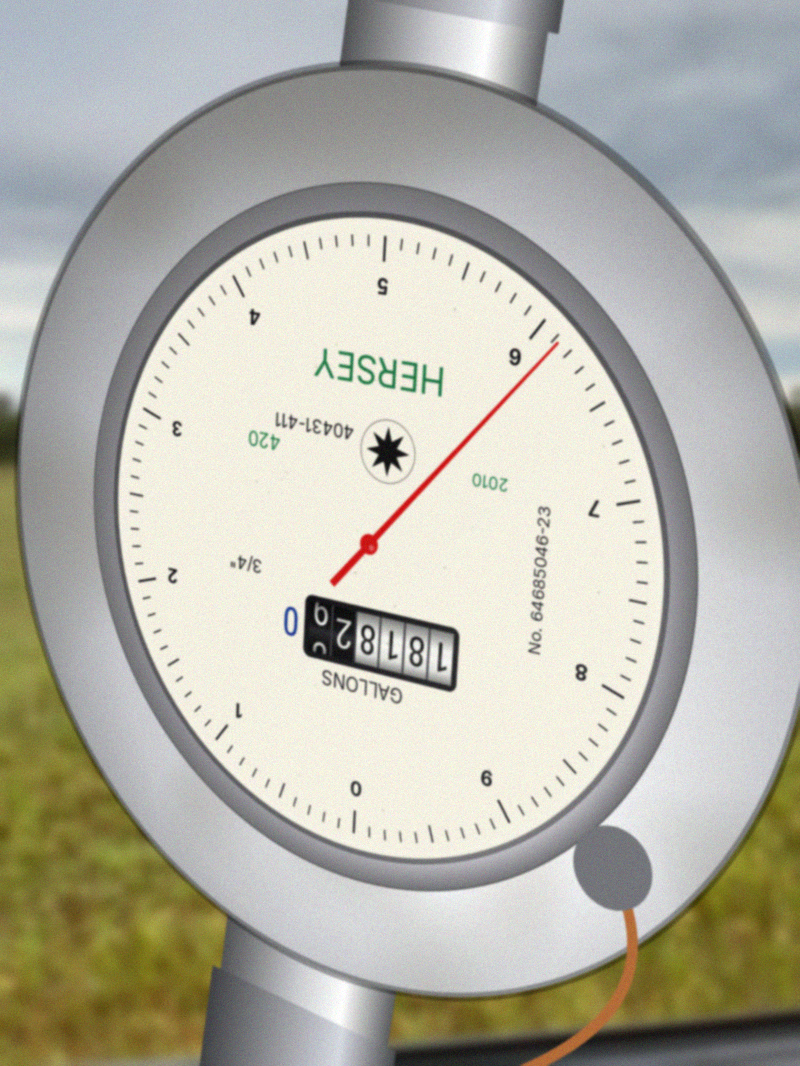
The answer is 1818286.1 gal
